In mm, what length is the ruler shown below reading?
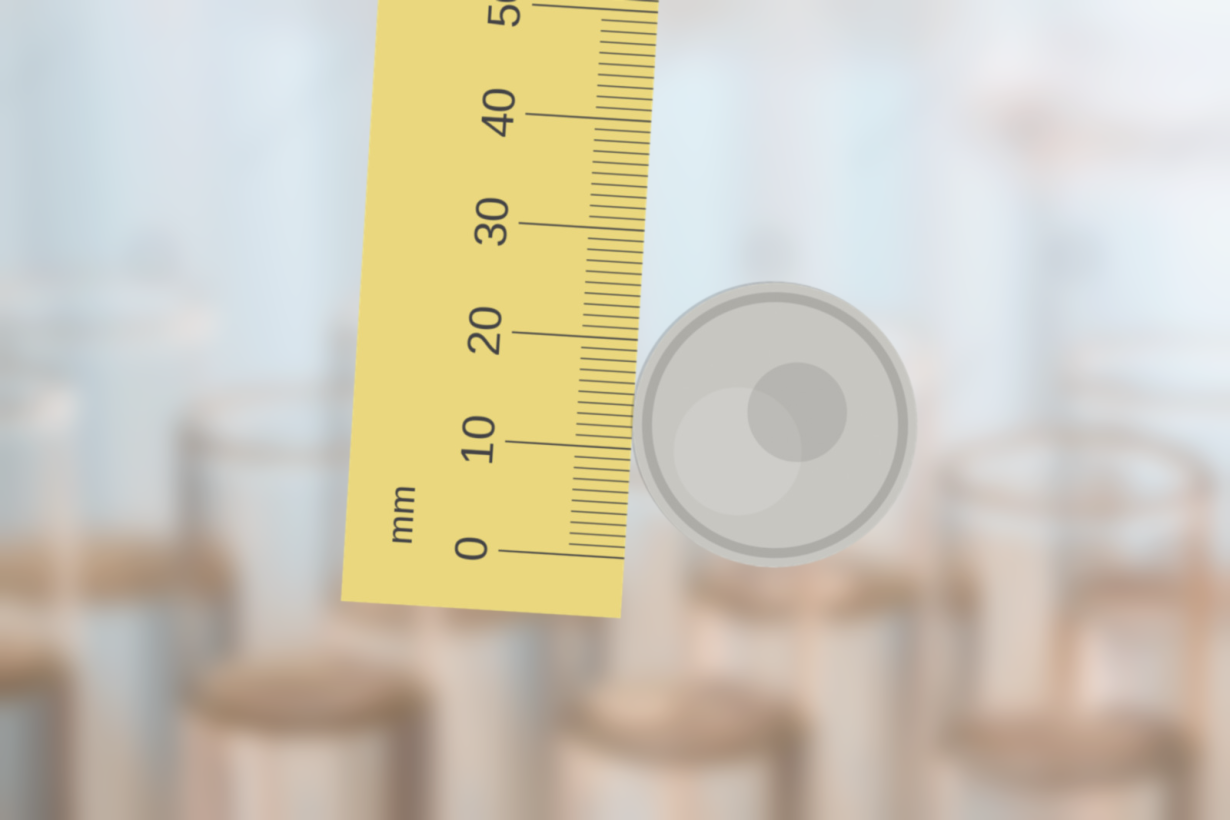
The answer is 26 mm
